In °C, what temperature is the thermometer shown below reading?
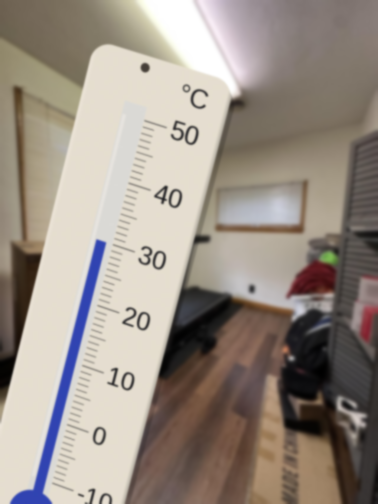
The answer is 30 °C
